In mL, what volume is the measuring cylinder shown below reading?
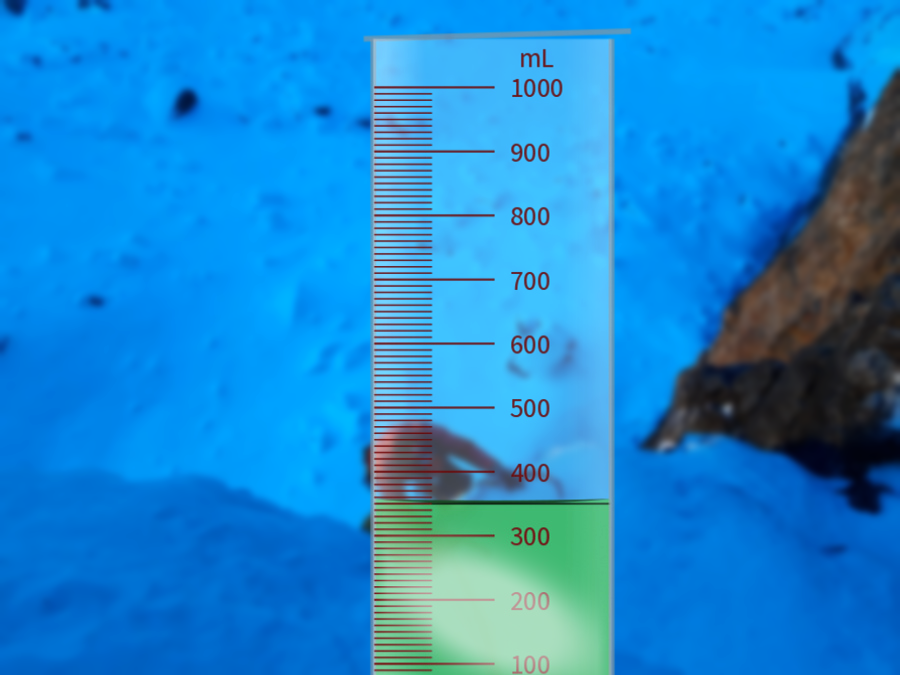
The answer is 350 mL
